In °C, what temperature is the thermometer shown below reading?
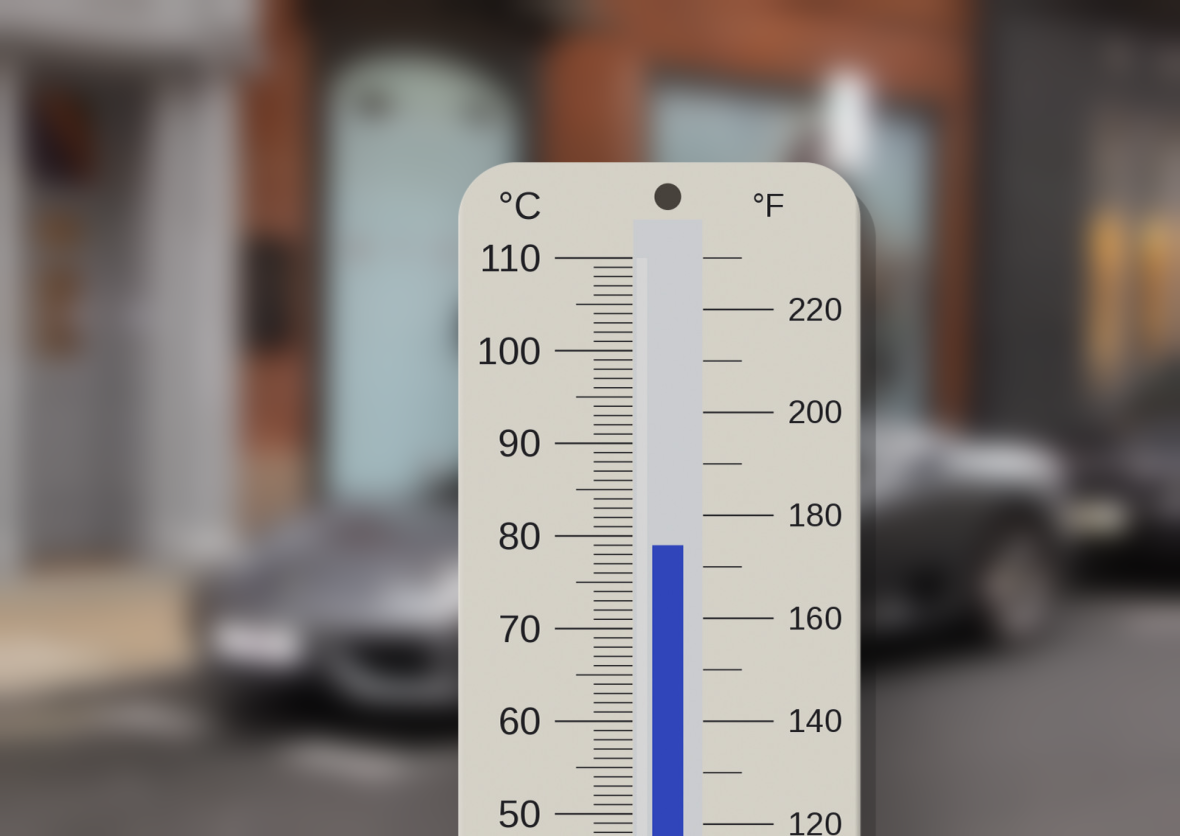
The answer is 79 °C
